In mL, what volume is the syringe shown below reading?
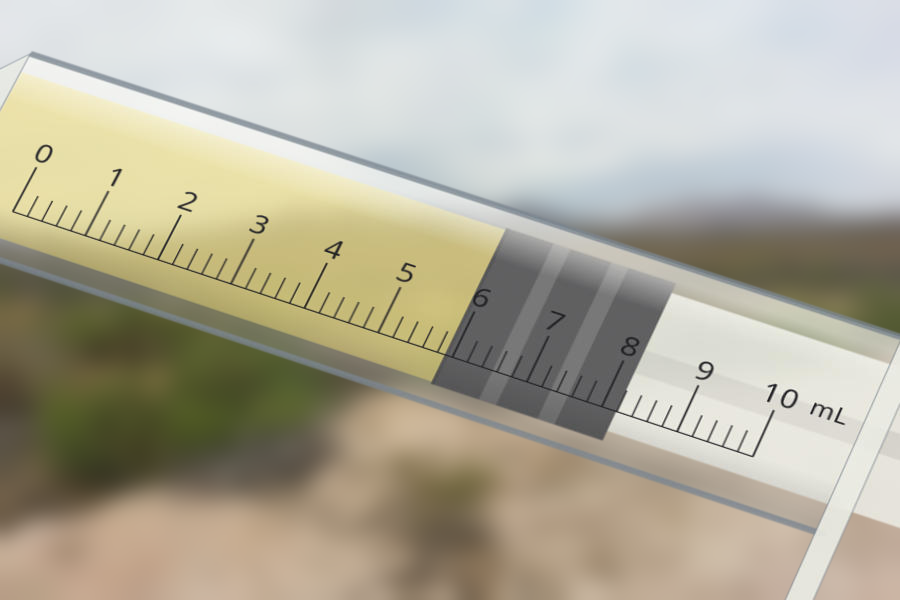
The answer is 5.9 mL
